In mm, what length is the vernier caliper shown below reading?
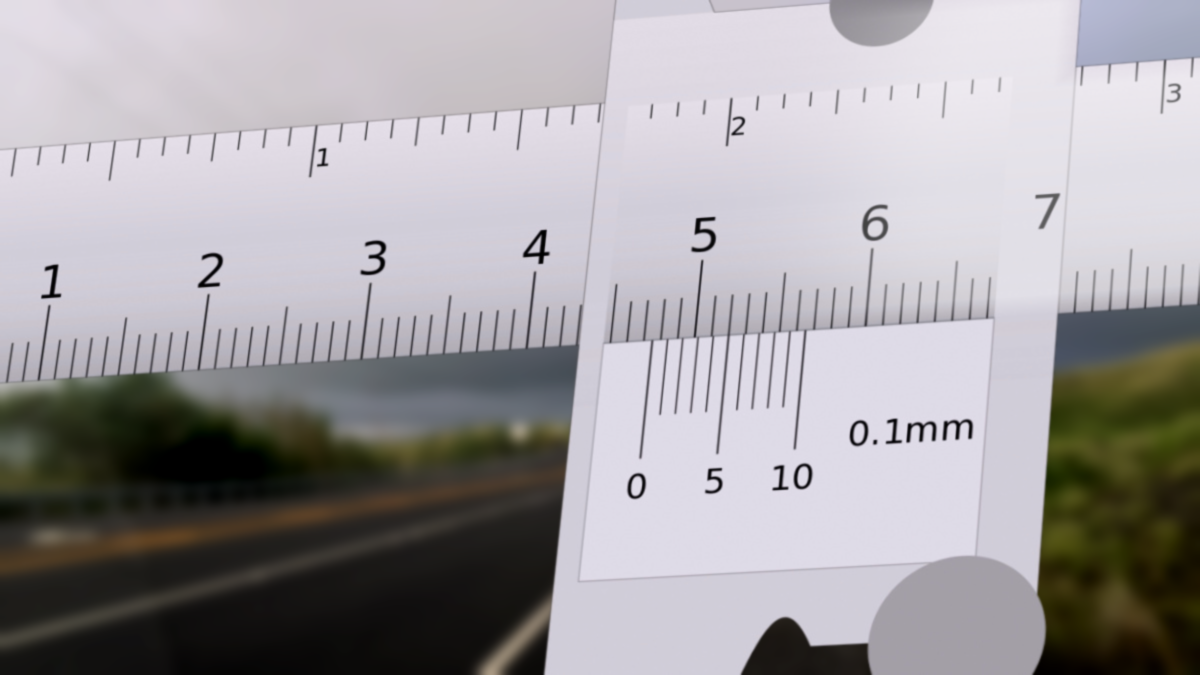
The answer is 47.5 mm
